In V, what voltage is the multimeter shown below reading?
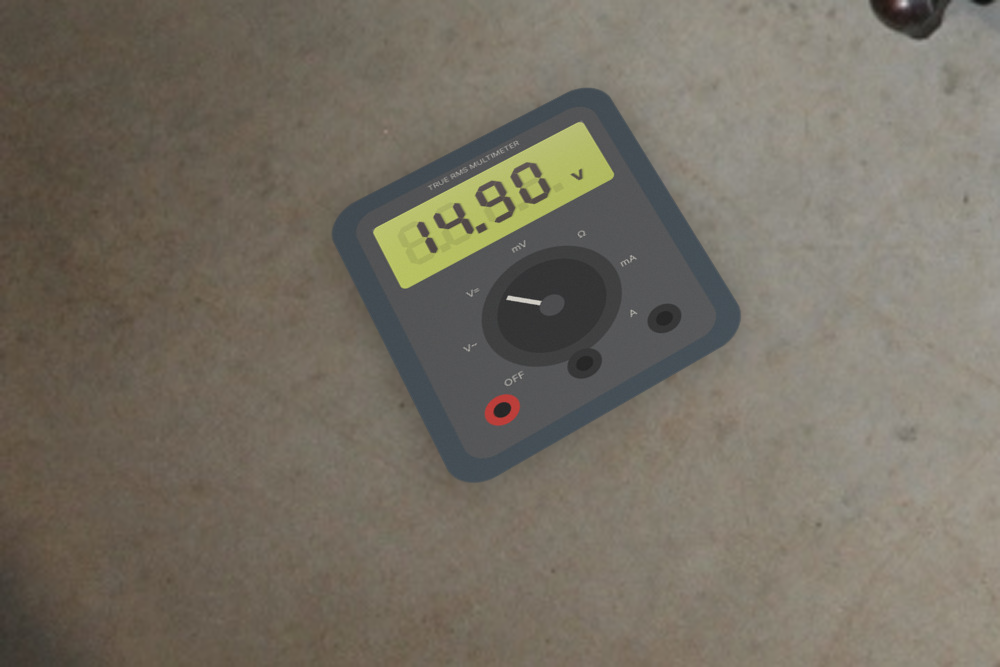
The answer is 14.90 V
